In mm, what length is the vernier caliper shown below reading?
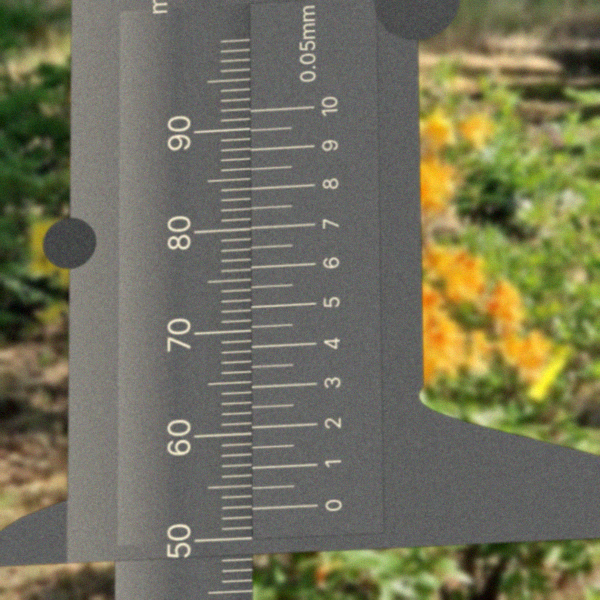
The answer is 52.8 mm
